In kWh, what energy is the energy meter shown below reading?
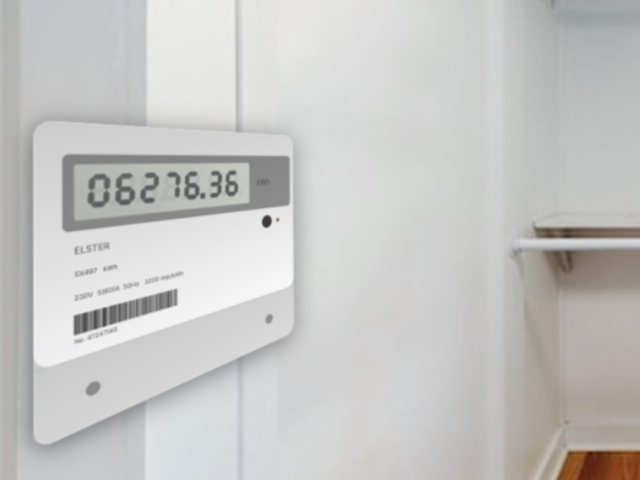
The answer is 6276.36 kWh
